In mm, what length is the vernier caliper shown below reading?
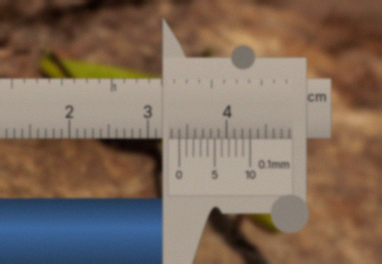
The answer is 34.0 mm
